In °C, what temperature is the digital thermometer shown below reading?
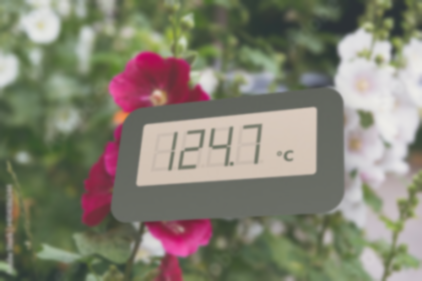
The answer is 124.7 °C
